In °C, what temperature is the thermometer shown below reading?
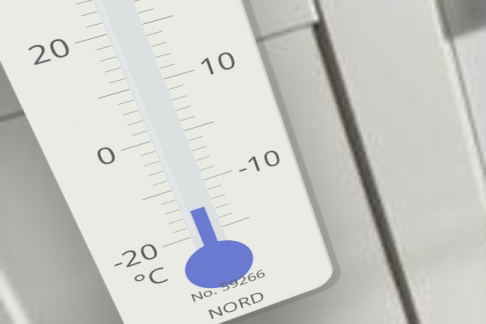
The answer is -15 °C
